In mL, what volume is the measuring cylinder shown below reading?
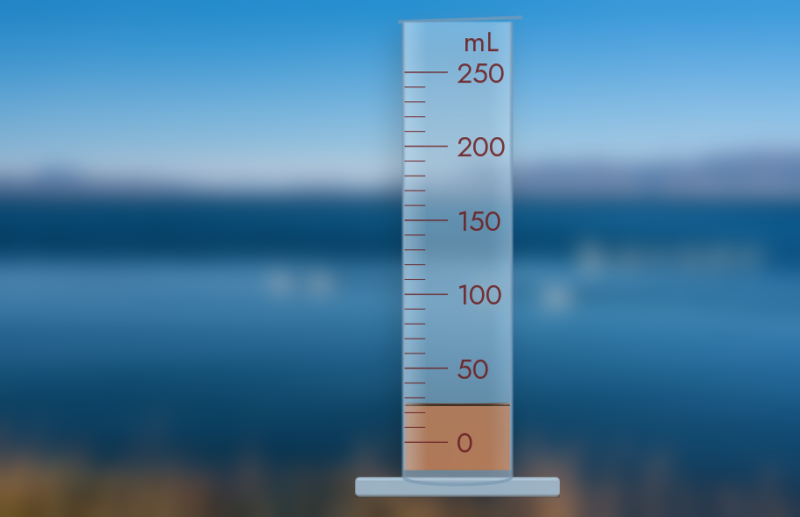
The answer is 25 mL
